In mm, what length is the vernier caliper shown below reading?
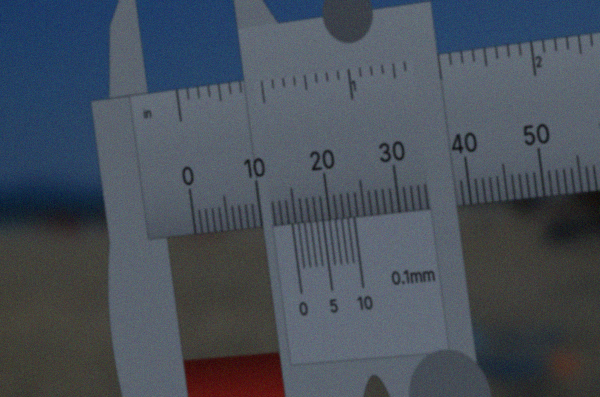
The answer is 14.5 mm
